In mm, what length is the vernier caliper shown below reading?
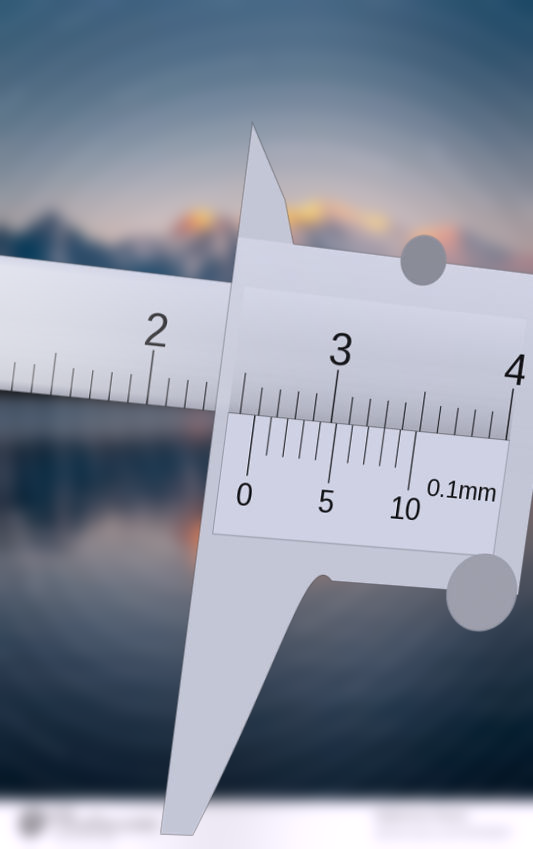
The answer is 25.8 mm
